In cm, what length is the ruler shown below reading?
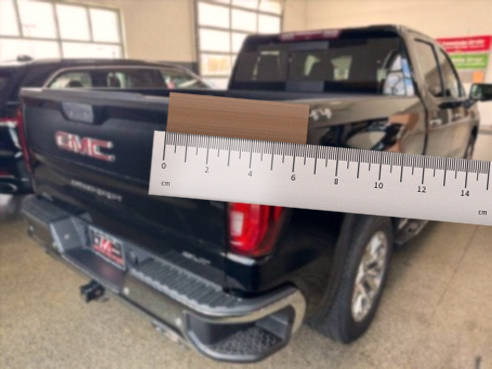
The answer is 6.5 cm
